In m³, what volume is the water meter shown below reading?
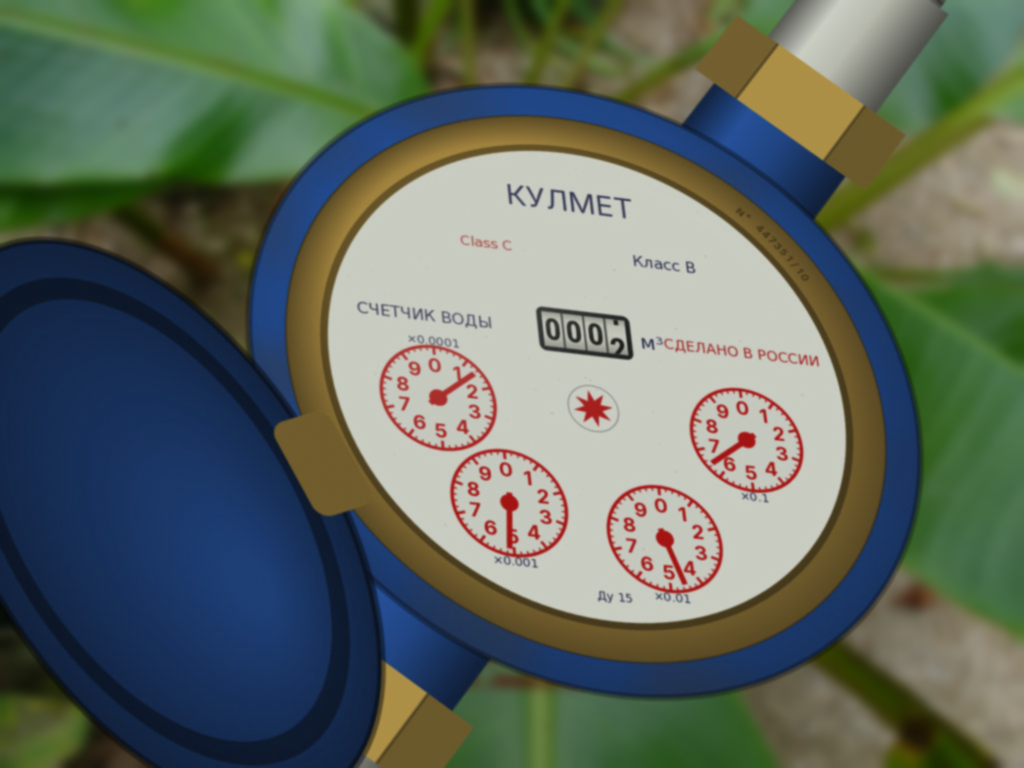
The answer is 1.6451 m³
